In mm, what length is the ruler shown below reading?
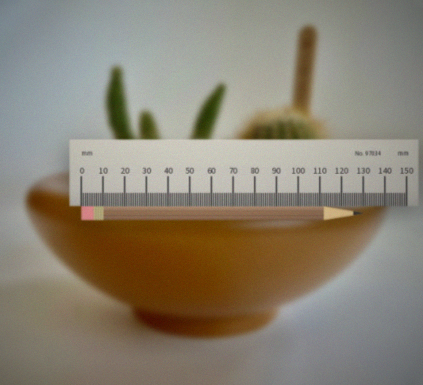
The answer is 130 mm
